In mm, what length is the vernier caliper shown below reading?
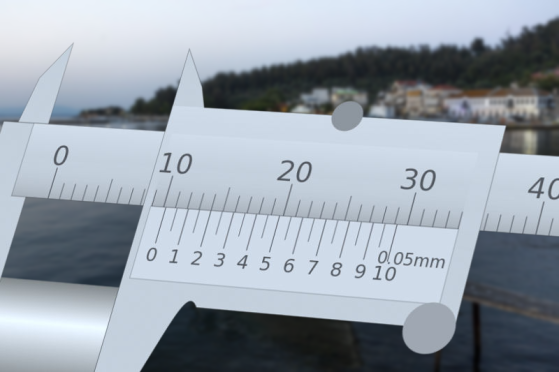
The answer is 10.2 mm
